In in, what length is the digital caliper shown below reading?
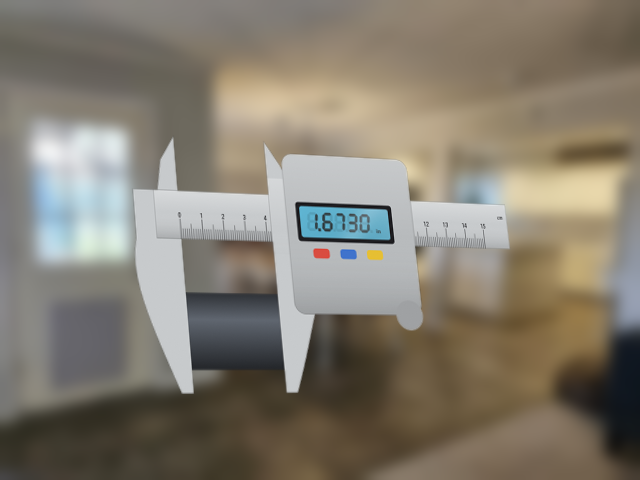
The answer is 1.6730 in
